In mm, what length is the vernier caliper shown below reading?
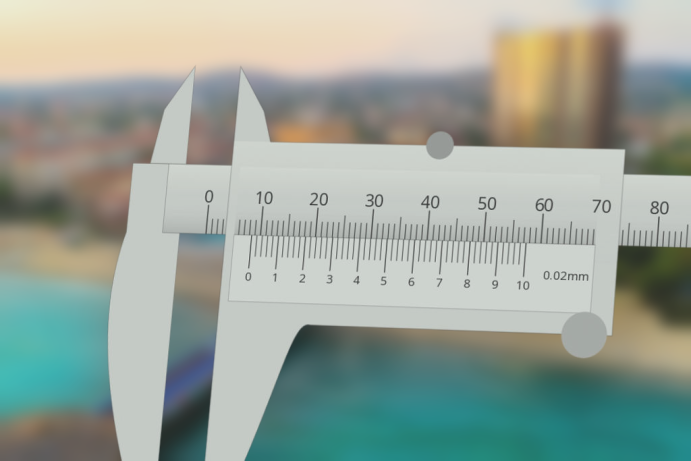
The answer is 8.4 mm
